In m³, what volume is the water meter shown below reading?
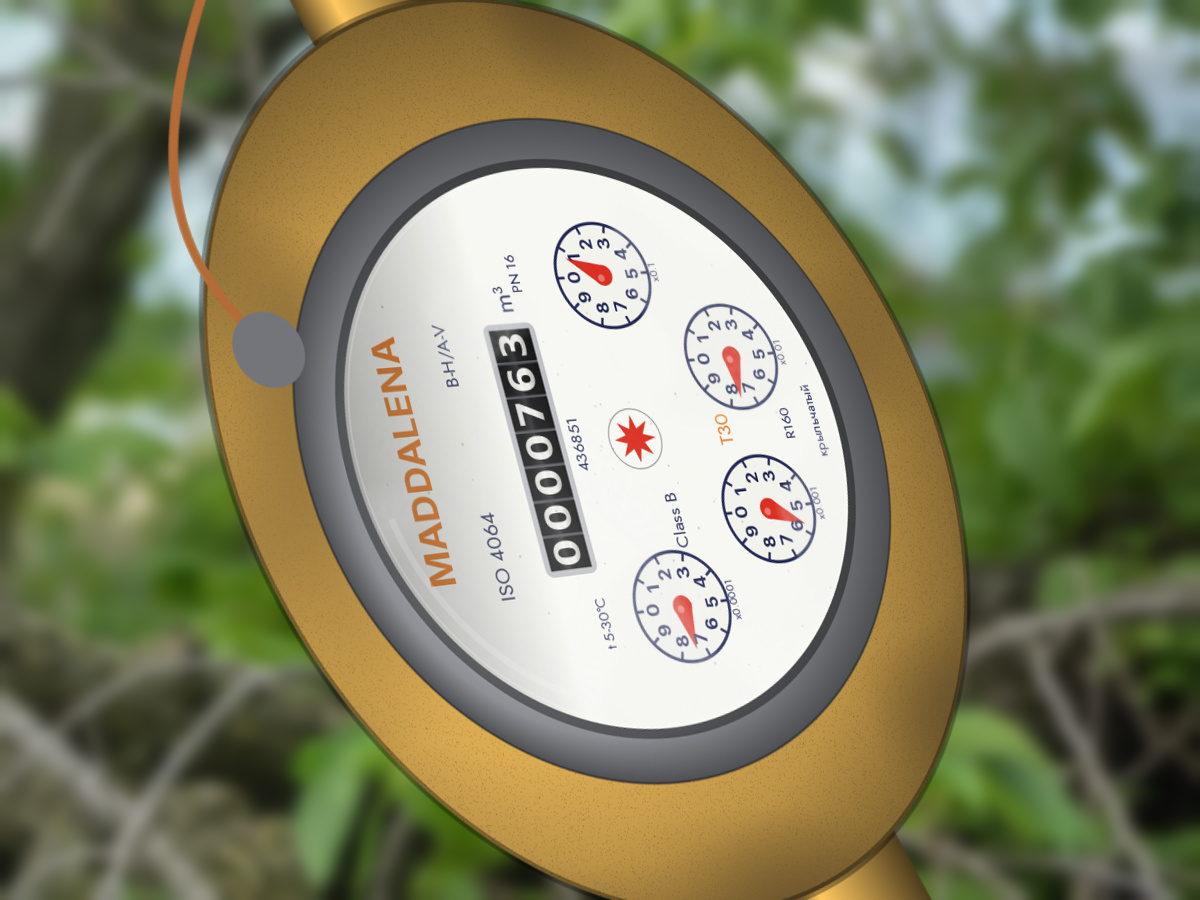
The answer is 763.0757 m³
